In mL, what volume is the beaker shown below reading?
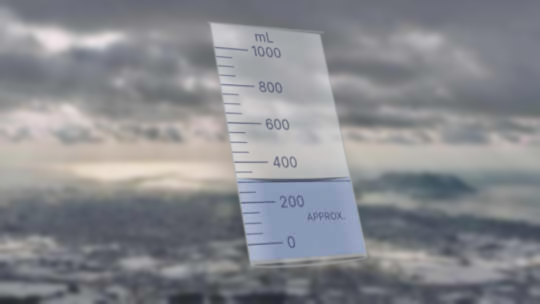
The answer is 300 mL
